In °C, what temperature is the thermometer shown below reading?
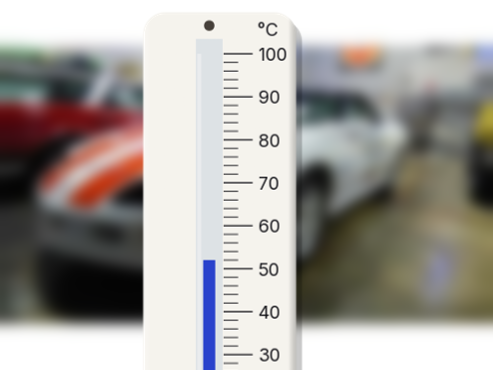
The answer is 52 °C
